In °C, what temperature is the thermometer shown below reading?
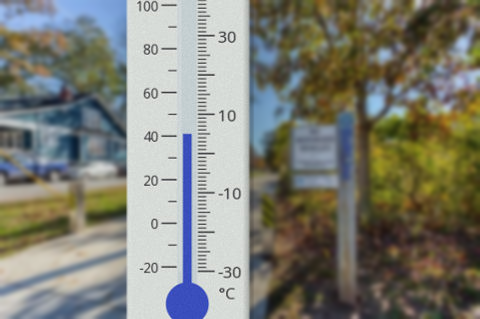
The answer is 5 °C
